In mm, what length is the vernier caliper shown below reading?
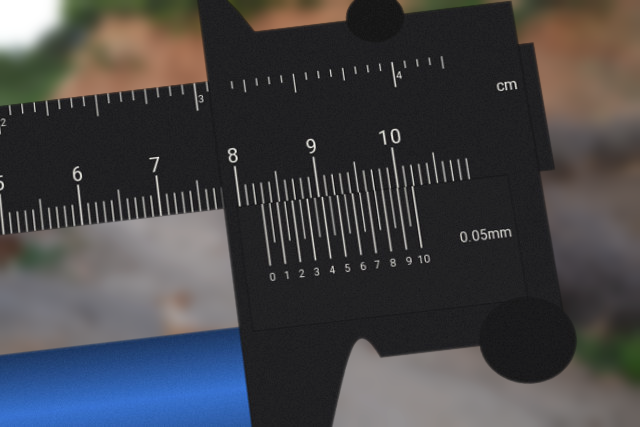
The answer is 82.8 mm
